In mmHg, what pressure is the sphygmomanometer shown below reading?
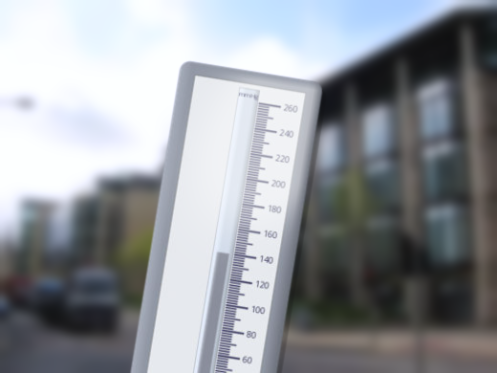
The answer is 140 mmHg
